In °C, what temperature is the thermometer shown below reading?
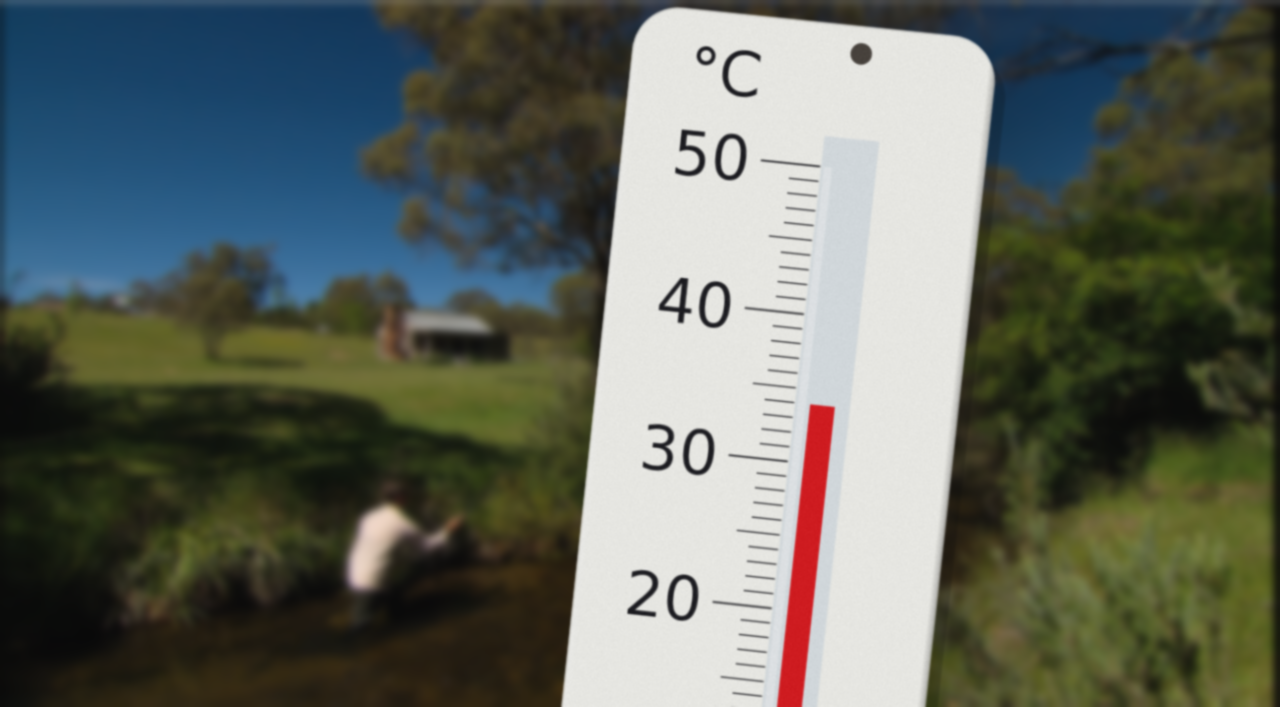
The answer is 34 °C
